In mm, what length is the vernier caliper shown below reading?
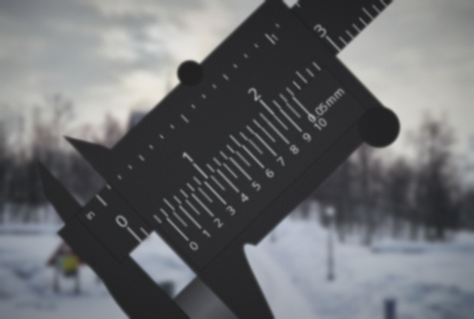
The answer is 3.8 mm
